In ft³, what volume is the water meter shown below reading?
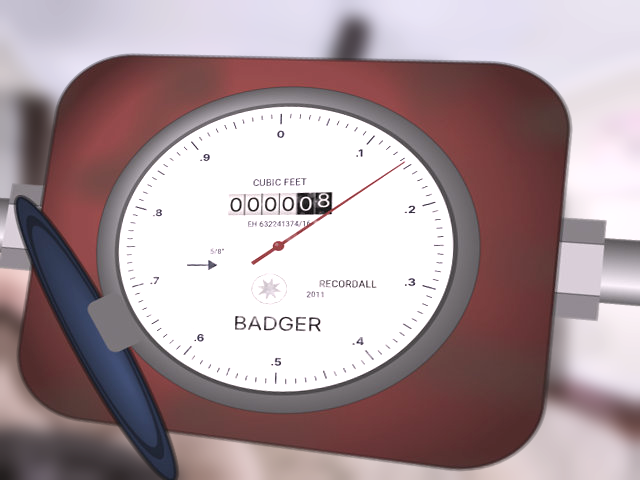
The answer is 8.14 ft³
